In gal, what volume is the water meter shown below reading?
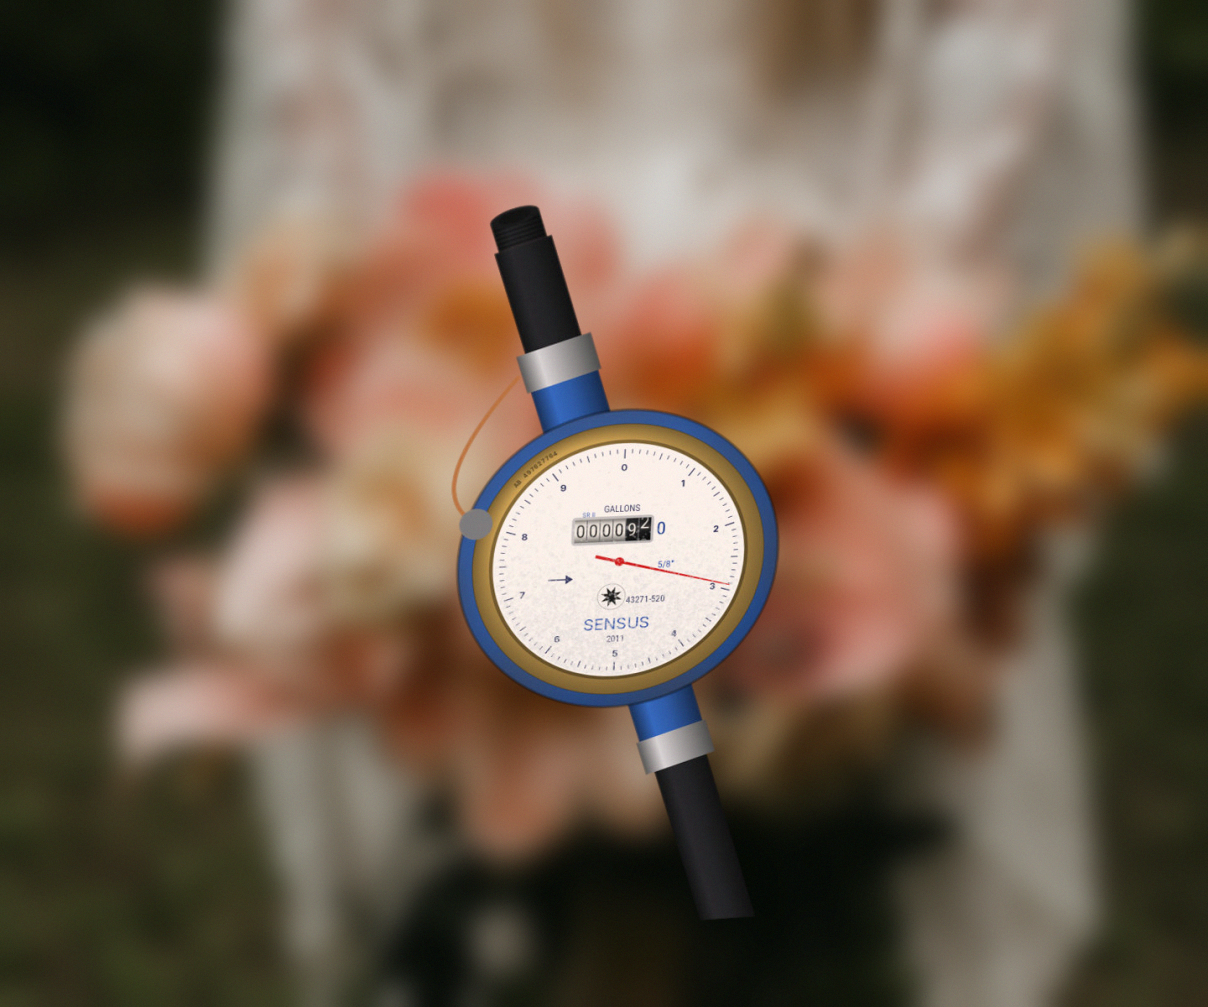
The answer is 922.9 gal
